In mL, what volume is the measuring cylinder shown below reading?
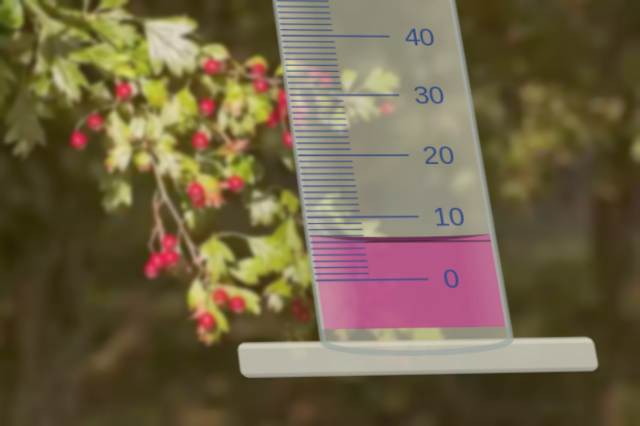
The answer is 6 mL
